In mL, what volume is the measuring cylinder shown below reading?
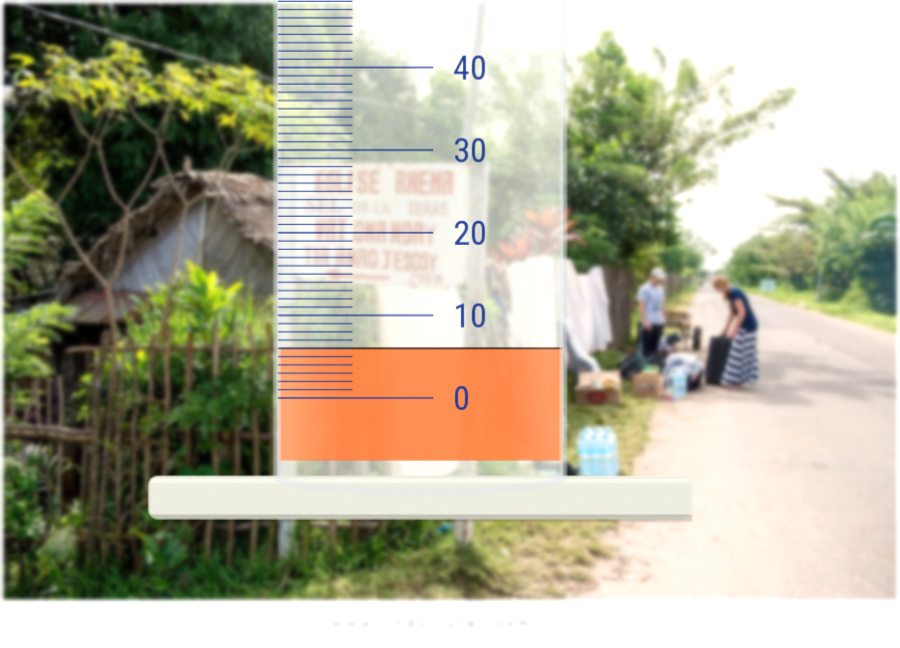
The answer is 6 mL
